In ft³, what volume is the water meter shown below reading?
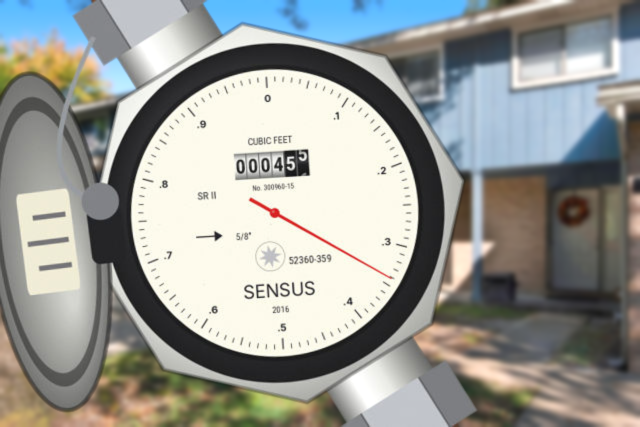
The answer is 455.34 ft³
